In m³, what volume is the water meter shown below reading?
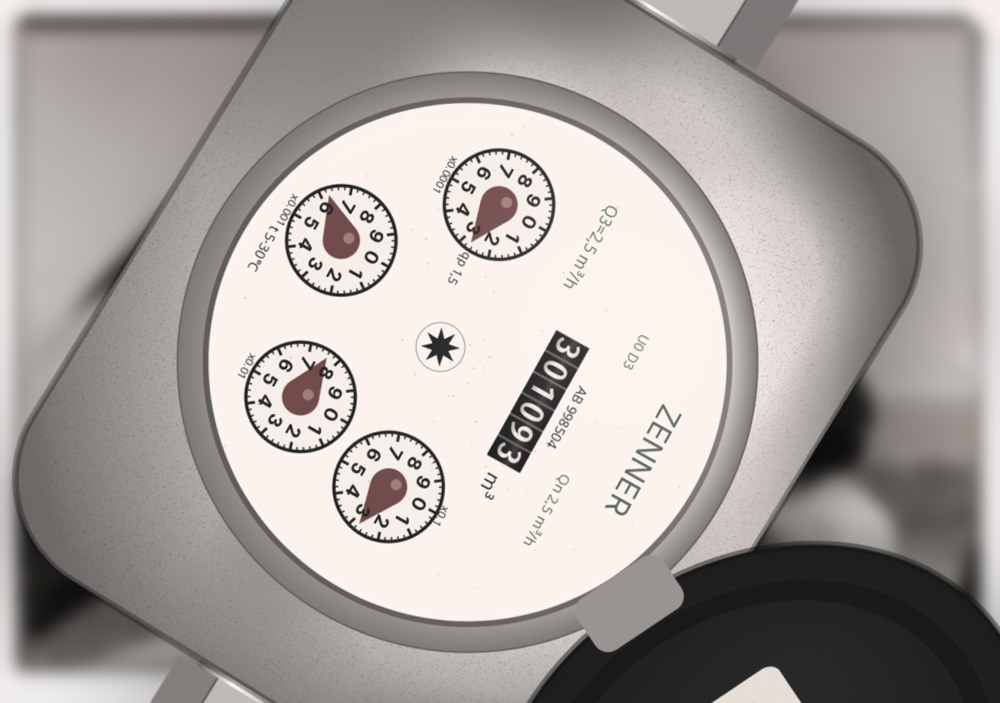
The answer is 301093.2762 m³
